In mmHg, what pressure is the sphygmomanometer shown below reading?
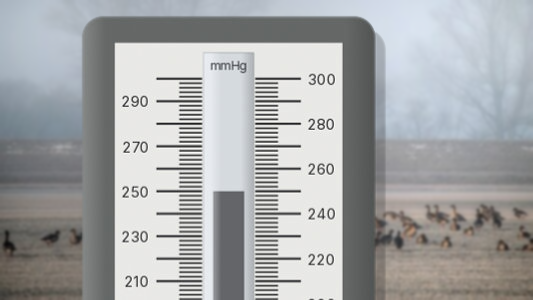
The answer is 250 mmHg
